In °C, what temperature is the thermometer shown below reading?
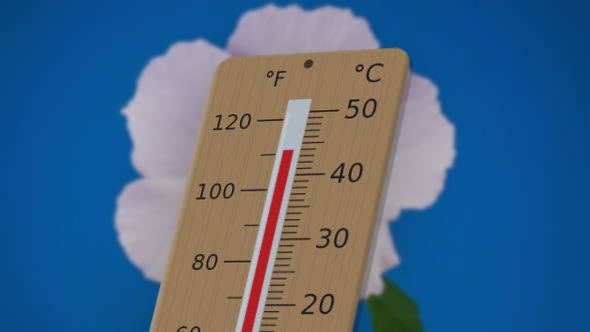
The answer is 44 °C
